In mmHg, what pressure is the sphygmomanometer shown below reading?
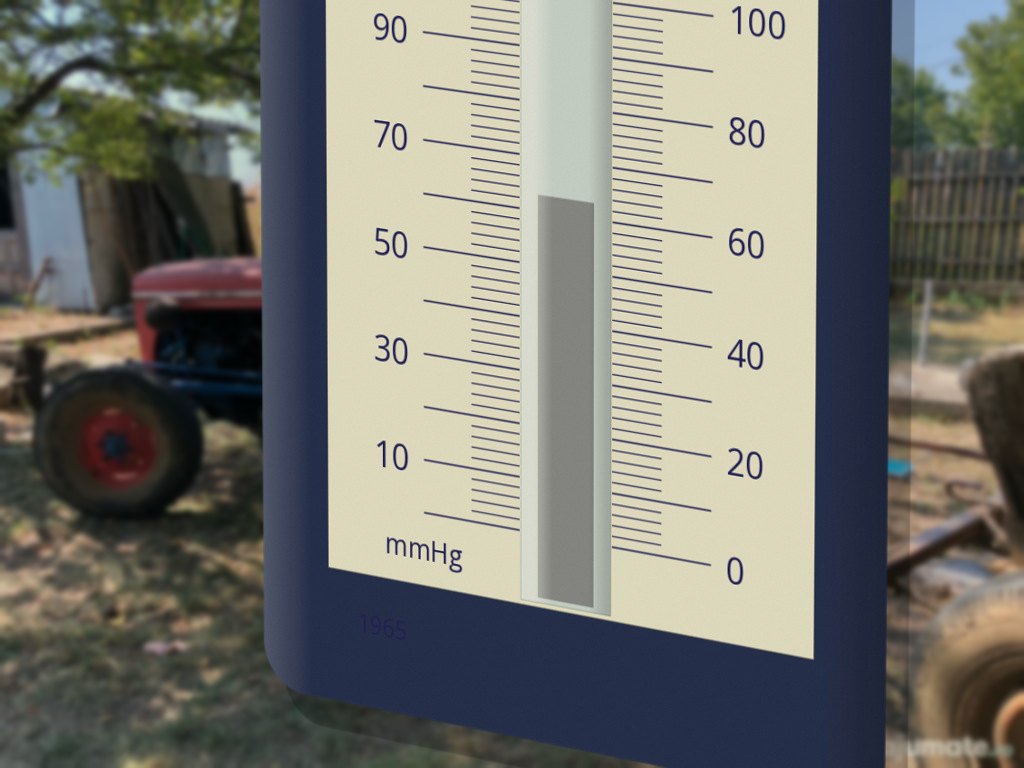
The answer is 63 mmHg
